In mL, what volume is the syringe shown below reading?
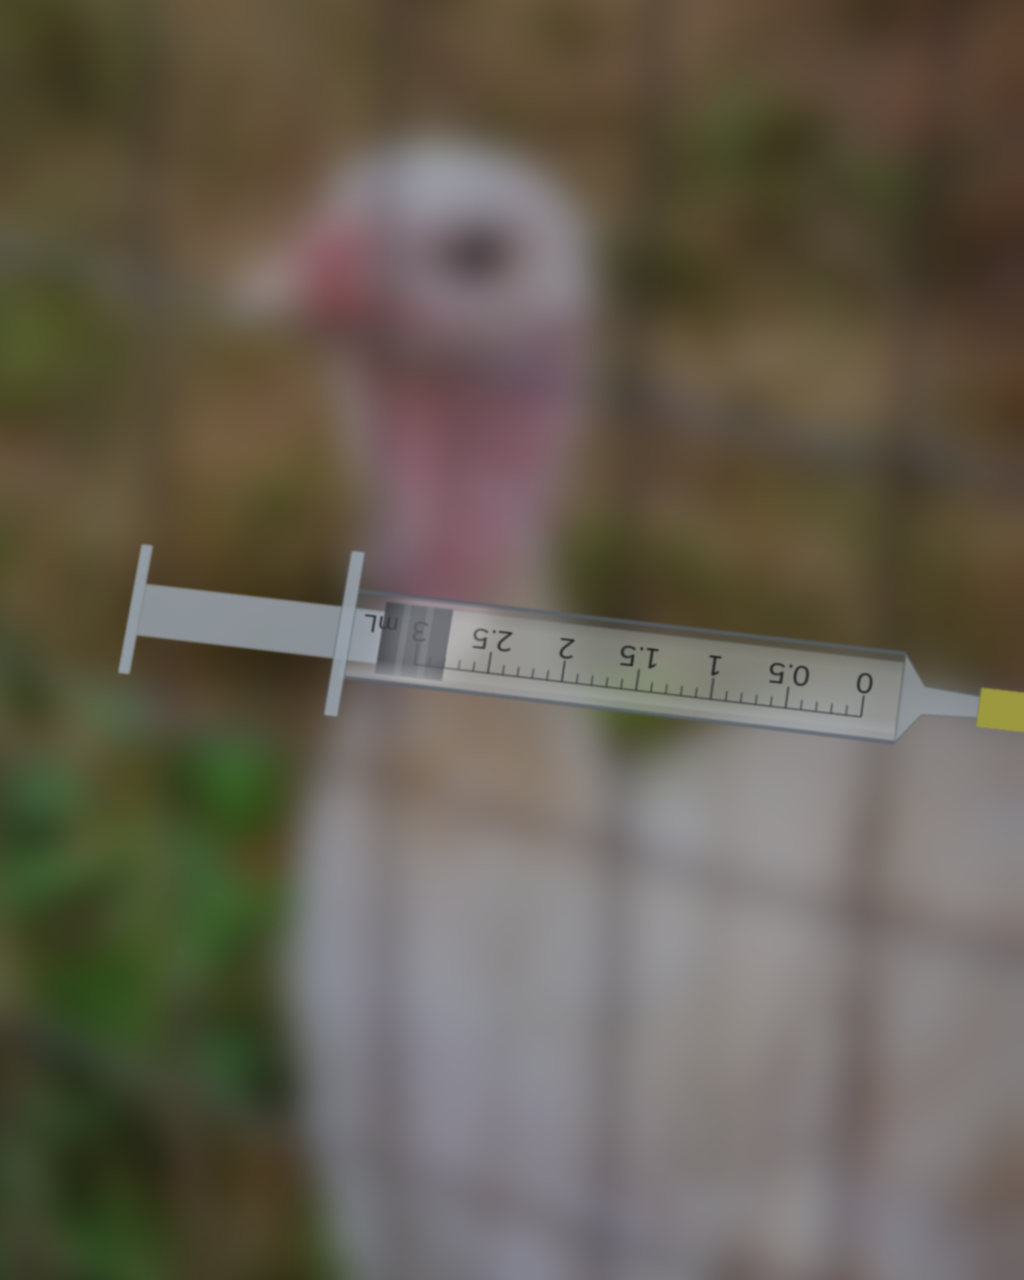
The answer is 2.8 mL
